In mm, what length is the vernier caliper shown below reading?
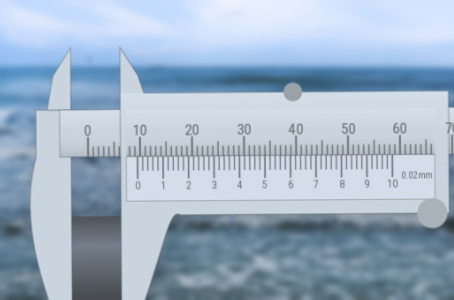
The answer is 9.5 mm
